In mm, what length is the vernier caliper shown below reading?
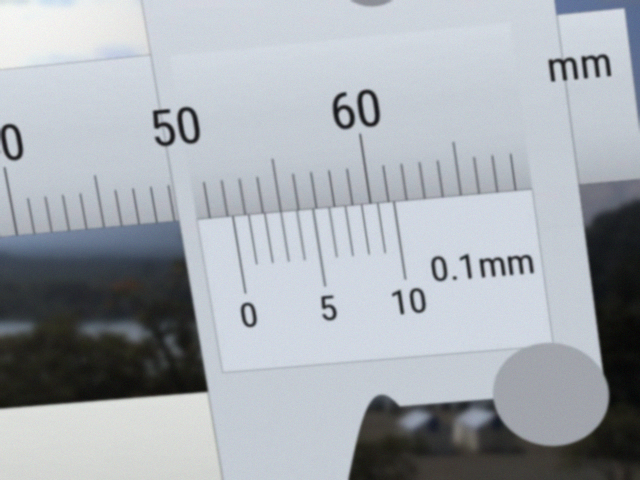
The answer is 52.3 mm
